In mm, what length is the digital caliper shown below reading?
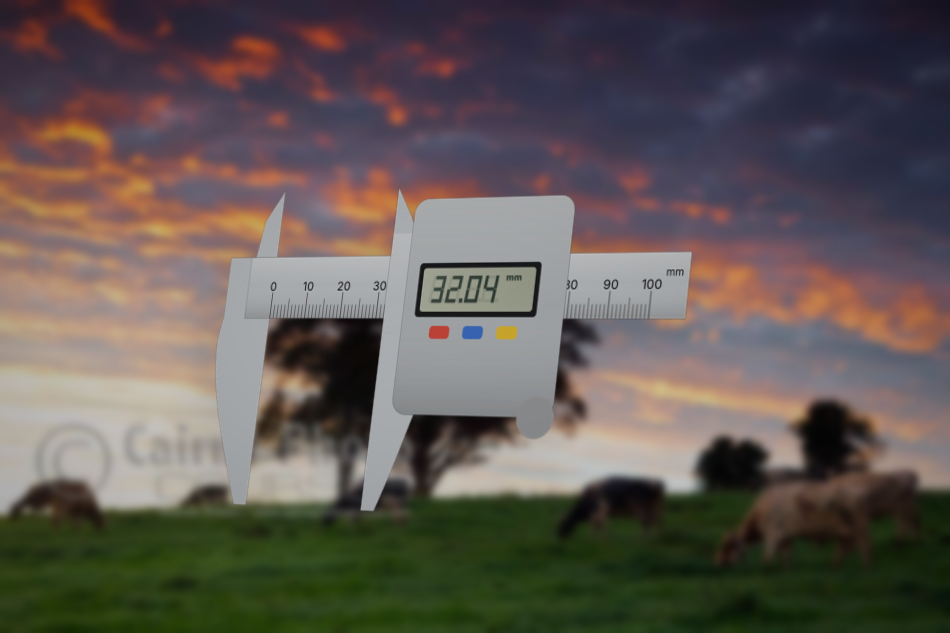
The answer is 32.04 mm
